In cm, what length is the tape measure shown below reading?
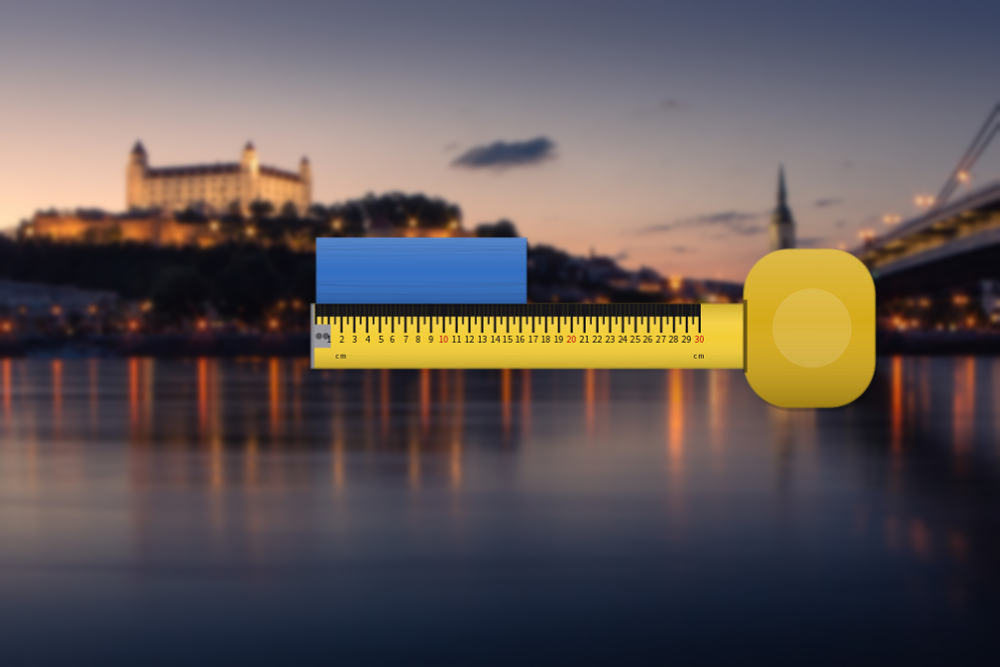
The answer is 16.5 cm
